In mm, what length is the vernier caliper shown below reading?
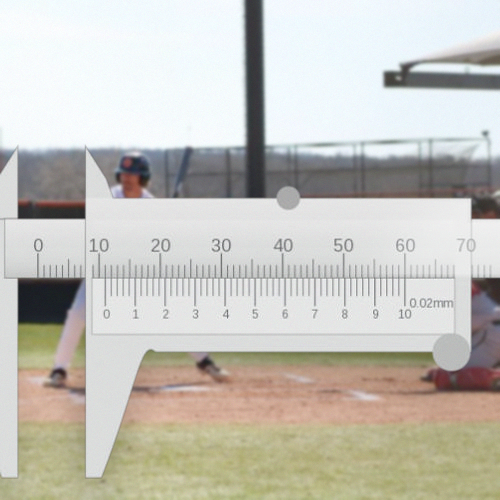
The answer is 11.0 mm
